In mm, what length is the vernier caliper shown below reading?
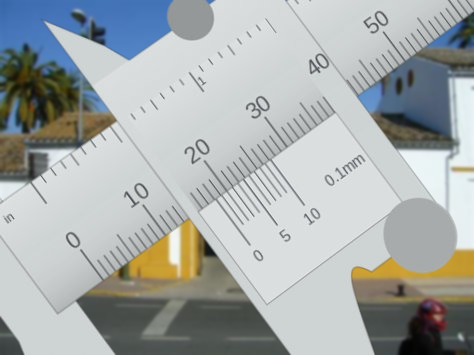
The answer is 18.2 mm
